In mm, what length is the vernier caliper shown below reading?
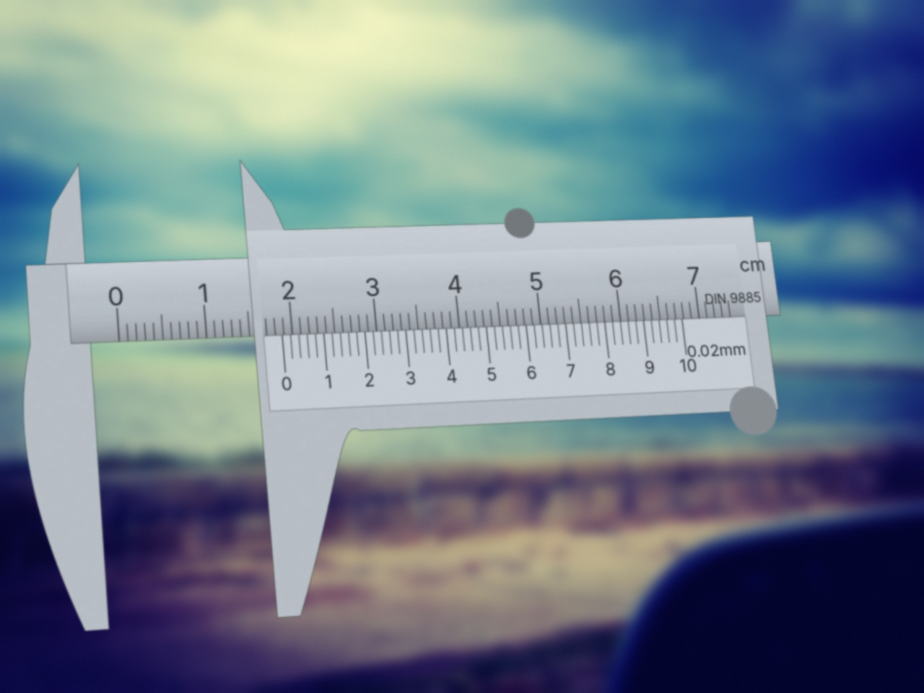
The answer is 18.8 mm
